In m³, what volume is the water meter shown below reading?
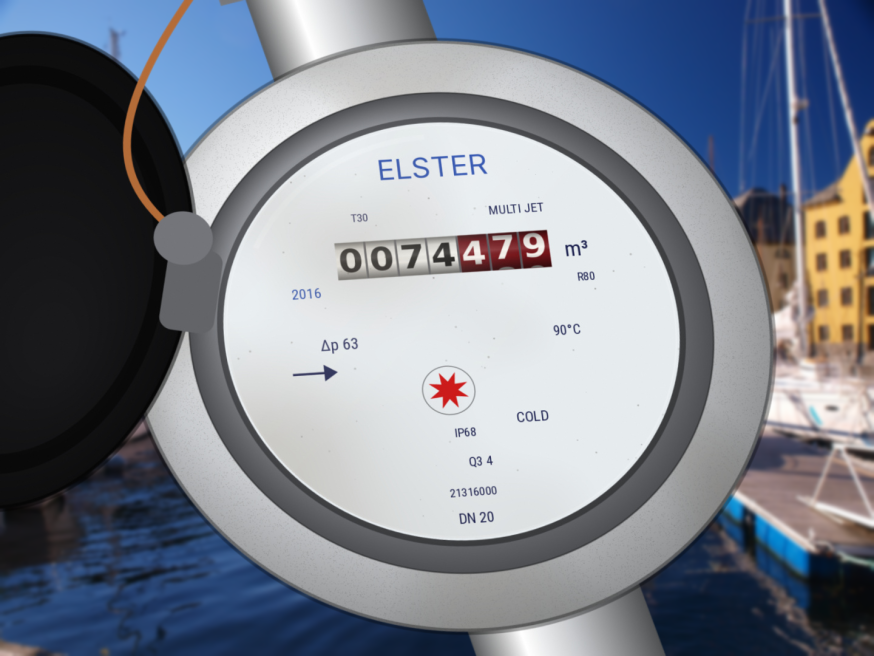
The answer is 74.479 m³
